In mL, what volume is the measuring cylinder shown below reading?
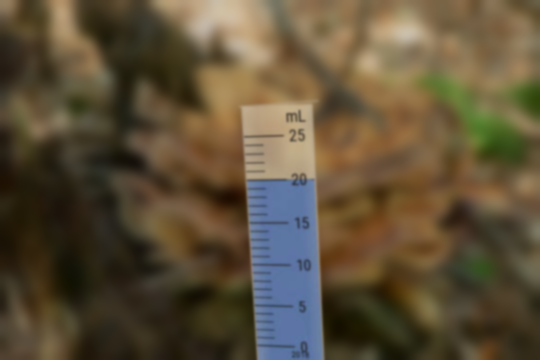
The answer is 20 mL
